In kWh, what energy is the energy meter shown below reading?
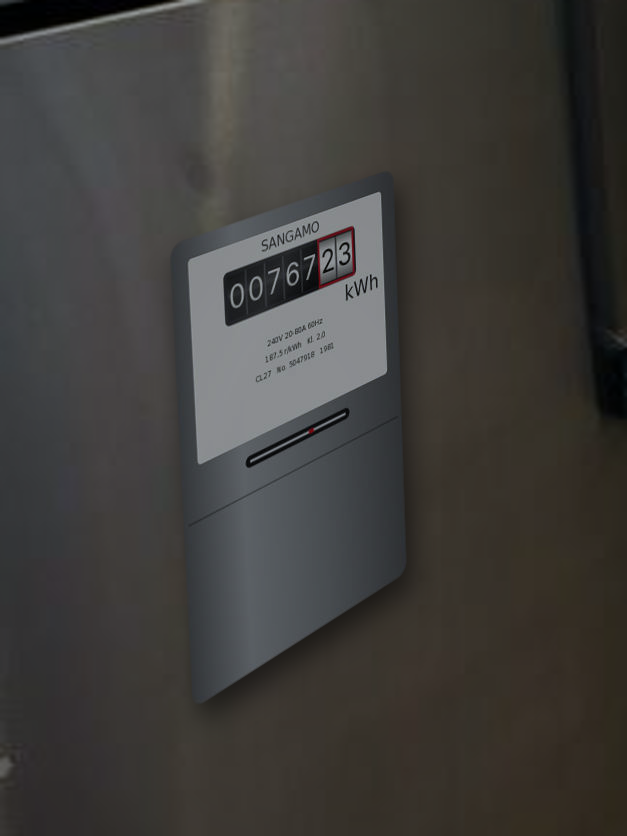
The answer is 767.23 kWh
